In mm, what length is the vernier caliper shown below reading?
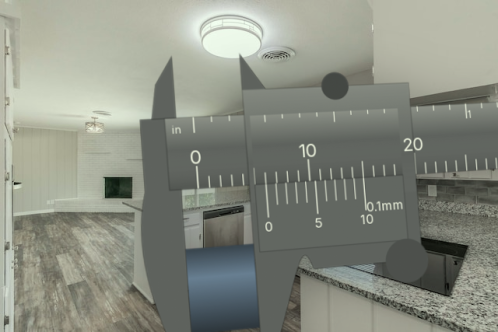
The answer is 6.0 mm
